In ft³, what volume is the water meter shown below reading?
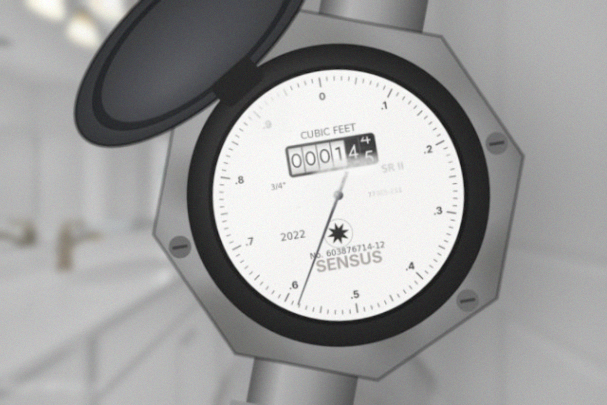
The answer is 144.58 ft³
